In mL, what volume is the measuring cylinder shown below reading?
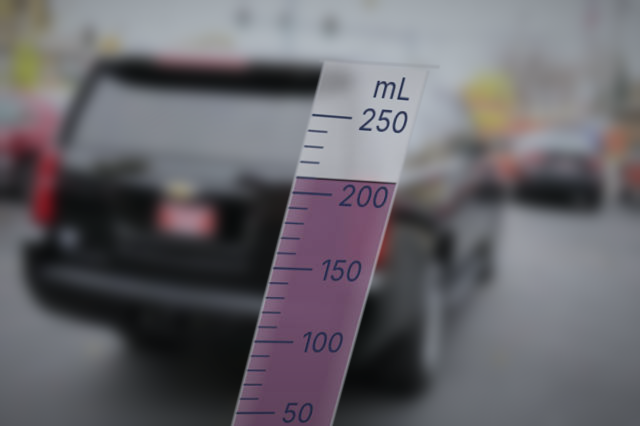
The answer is 210 mL
